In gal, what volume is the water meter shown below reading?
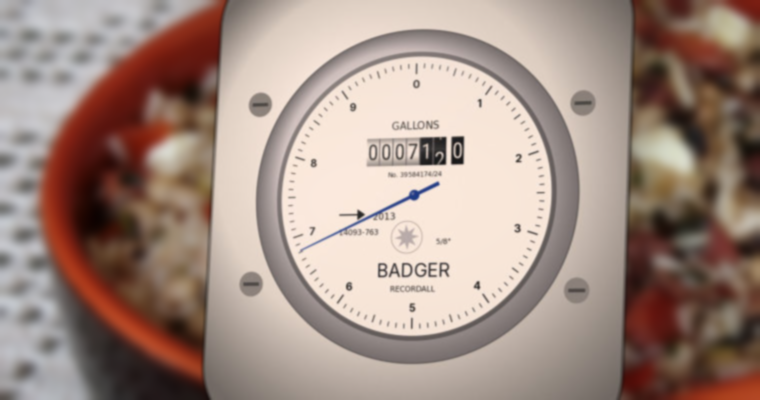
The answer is 7116.8 gal
